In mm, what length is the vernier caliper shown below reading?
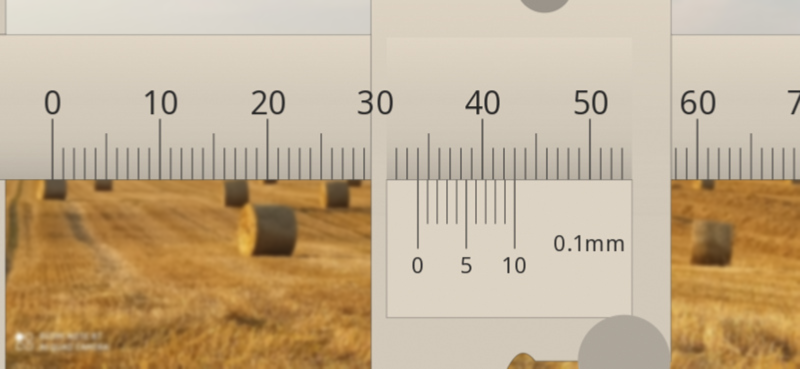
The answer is 34.0 mm
